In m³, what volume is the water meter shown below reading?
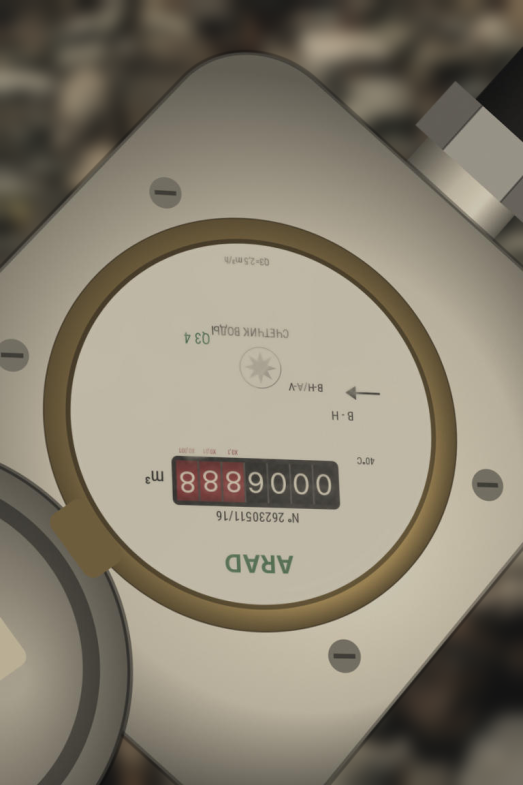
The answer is 6.888 m³
